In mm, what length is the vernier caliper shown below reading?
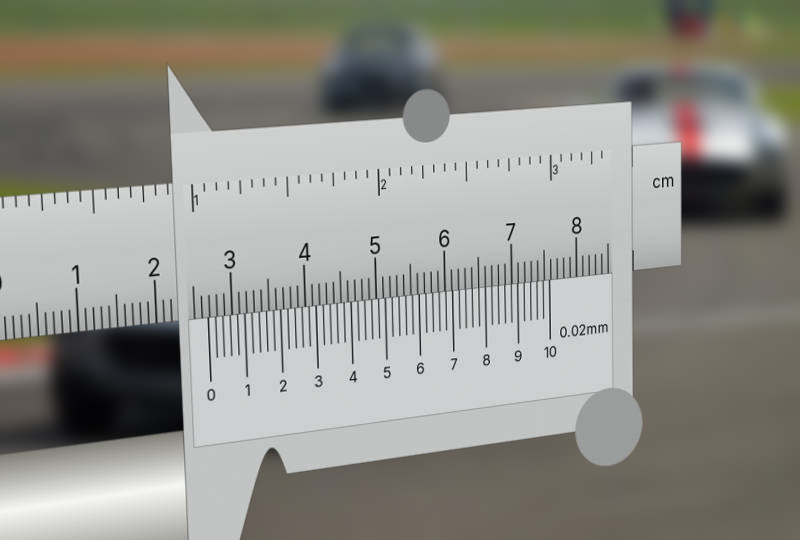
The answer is 26.8 mm
